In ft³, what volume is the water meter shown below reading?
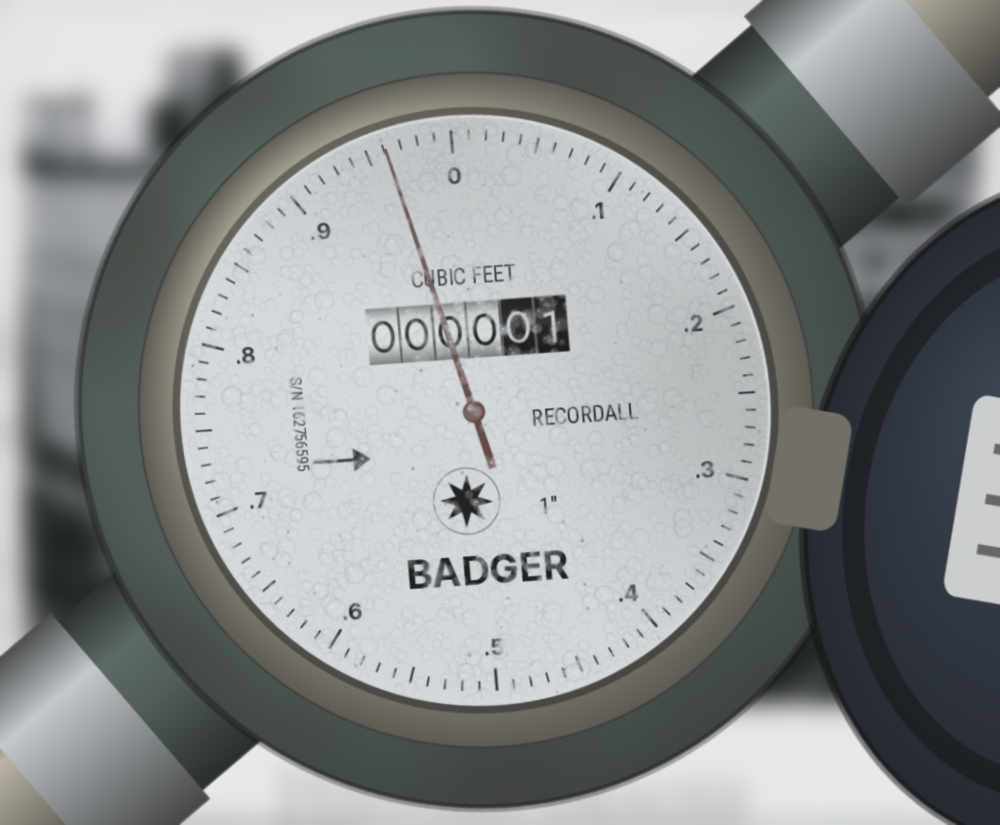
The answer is 0.96 ft³
